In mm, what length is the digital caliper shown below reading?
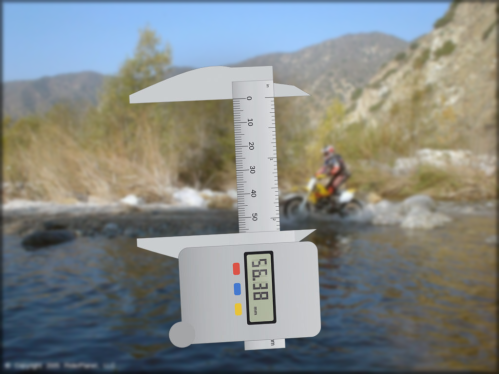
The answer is 56.38 mm
